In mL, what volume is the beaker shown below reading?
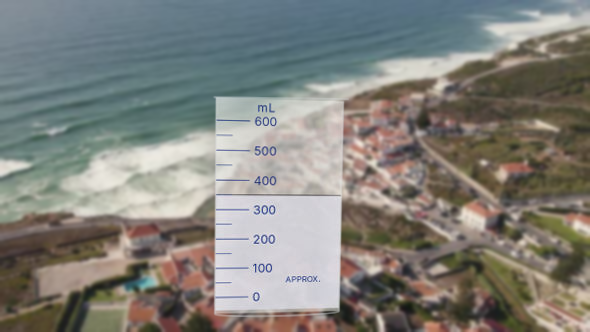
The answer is 350 mL
